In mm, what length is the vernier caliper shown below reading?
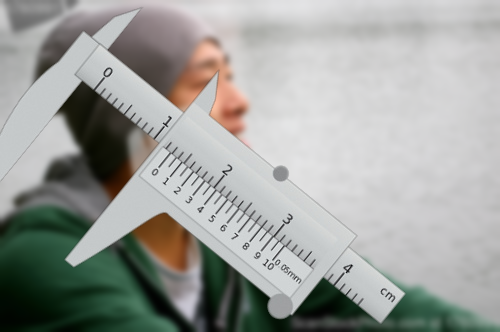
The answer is 12.8 mm
